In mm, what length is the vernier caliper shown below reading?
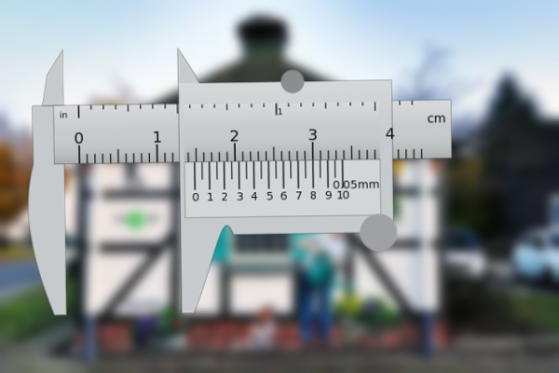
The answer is 14.8 mm
